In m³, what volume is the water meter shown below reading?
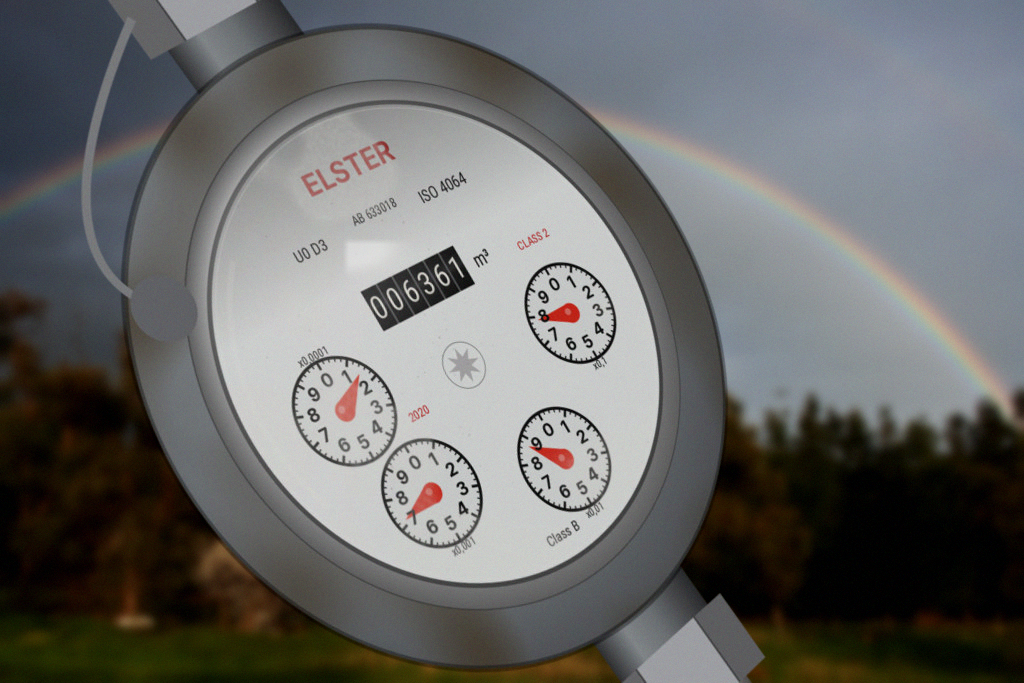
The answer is 6361.7871 m³
